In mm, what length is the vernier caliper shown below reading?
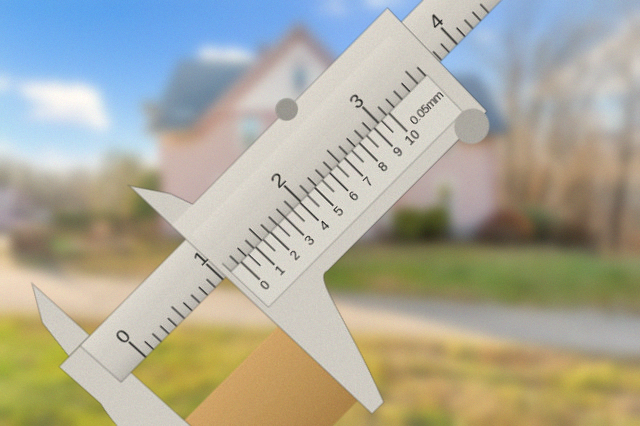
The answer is 12.3 mm
